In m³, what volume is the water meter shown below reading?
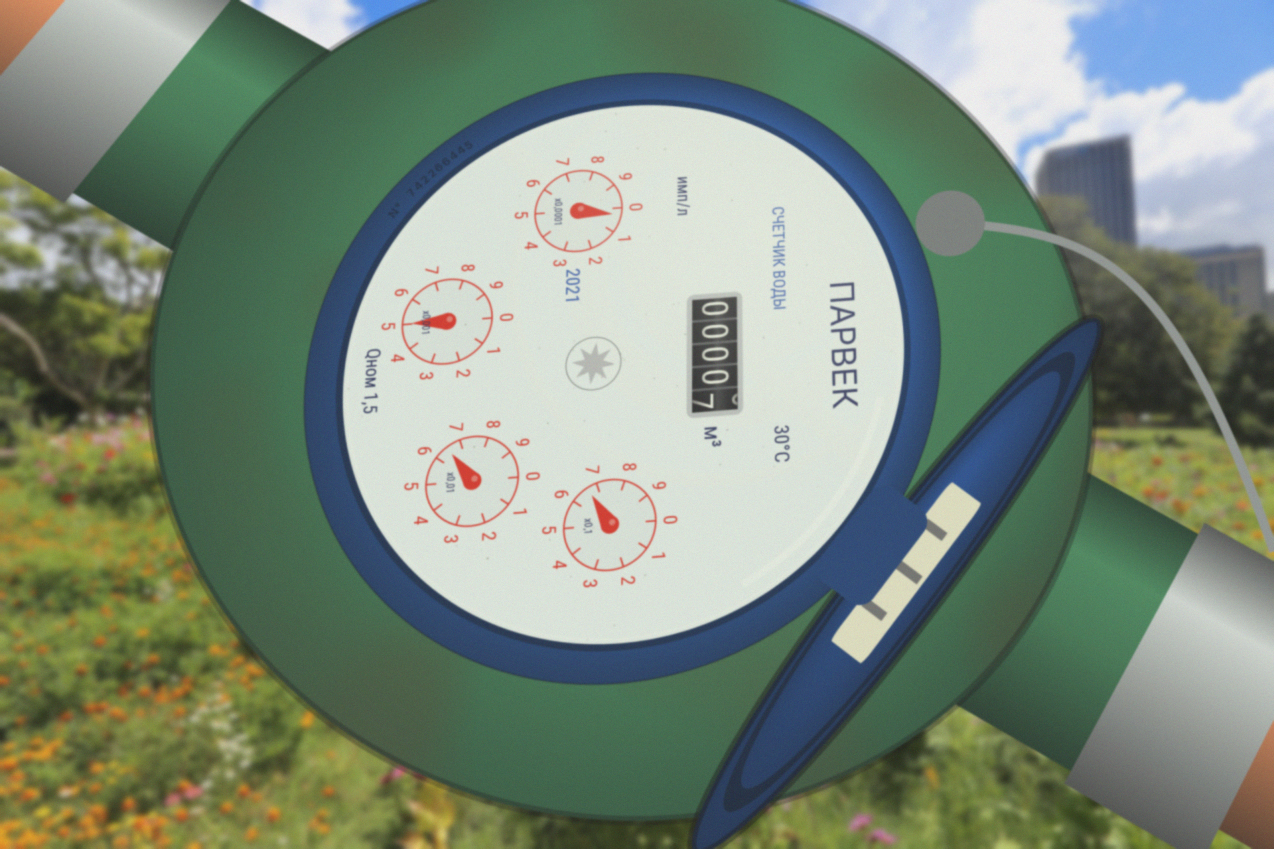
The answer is 6.6650 m³
